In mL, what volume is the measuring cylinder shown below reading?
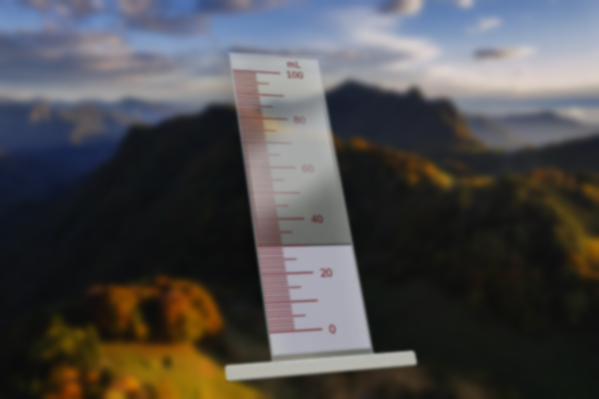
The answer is 30 mL
